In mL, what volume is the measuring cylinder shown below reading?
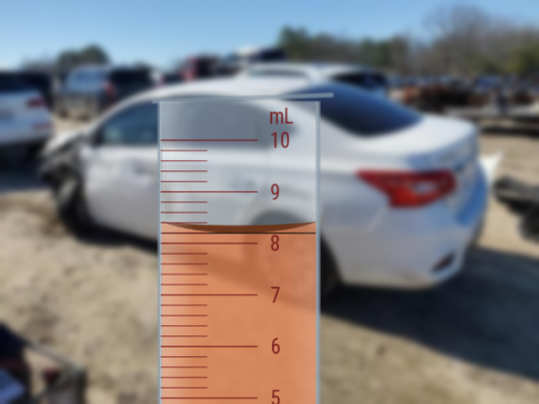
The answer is 8.2 mL
